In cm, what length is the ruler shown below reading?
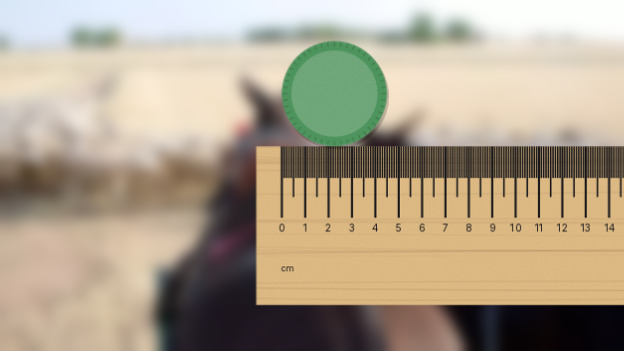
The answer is 4.5 cm
